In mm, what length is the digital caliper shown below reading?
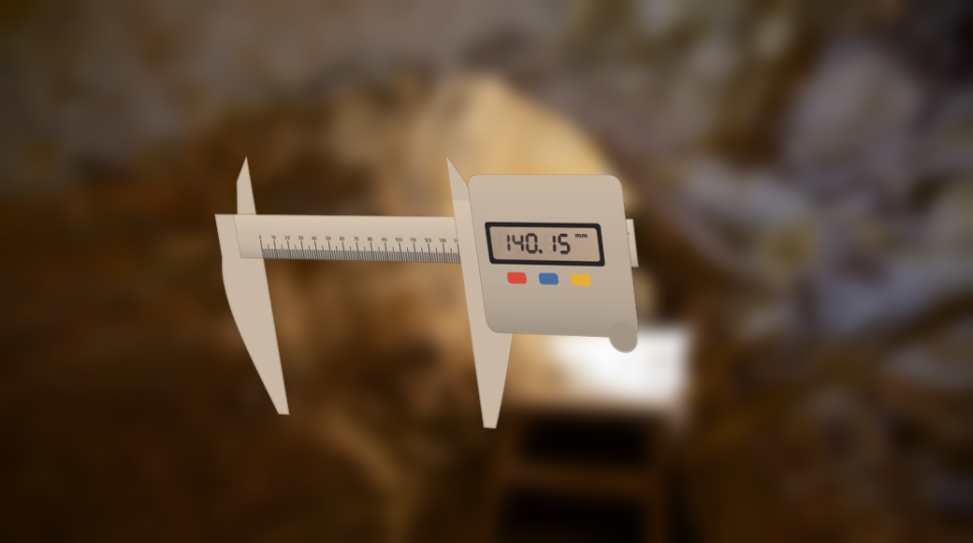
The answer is 140.15 mm
